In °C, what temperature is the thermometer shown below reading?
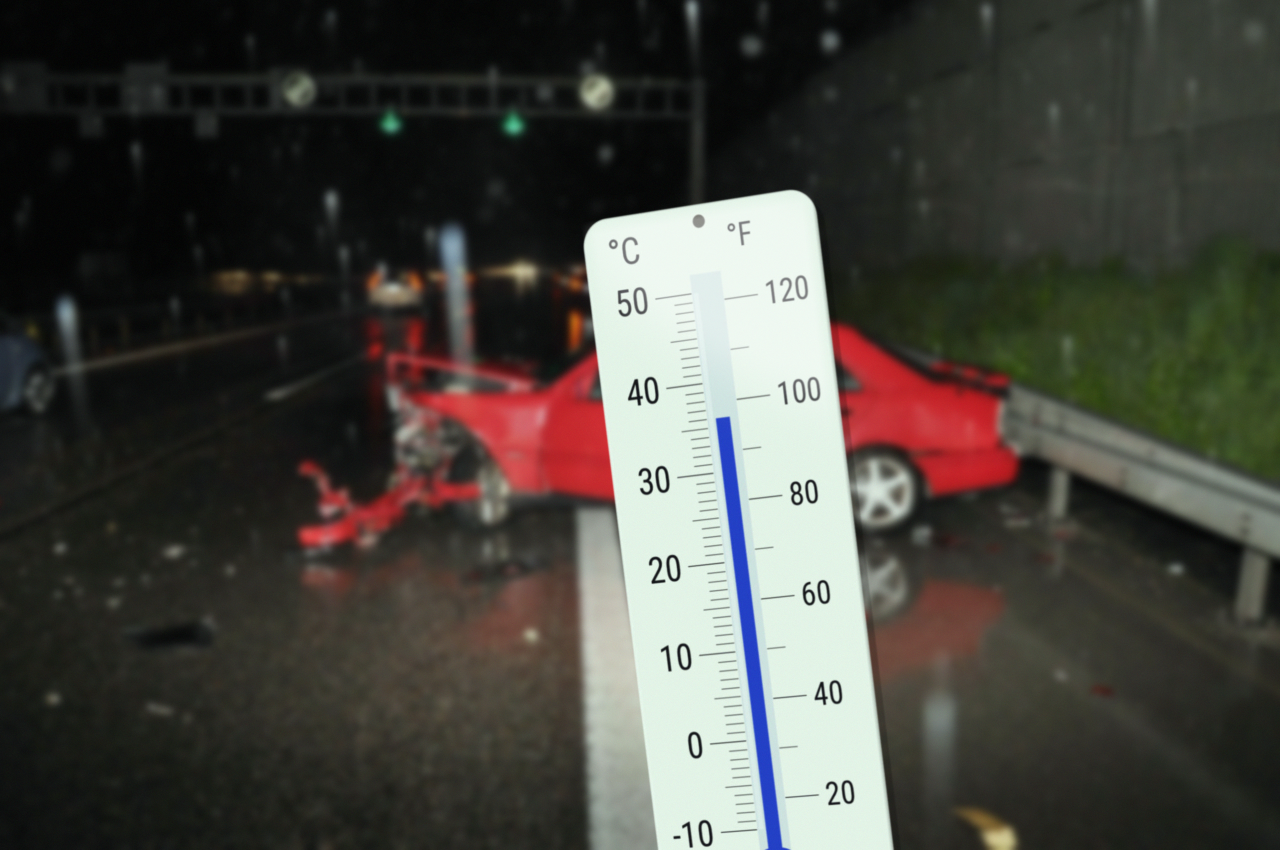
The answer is 36 °C
